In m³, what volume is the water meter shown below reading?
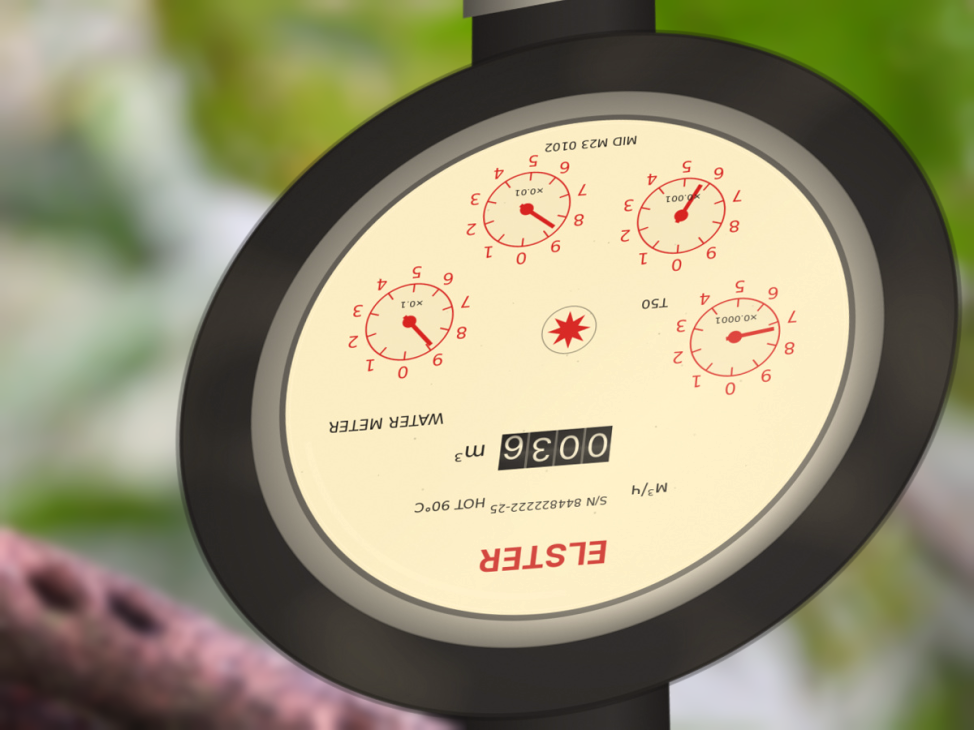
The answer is 35.8857 m³
